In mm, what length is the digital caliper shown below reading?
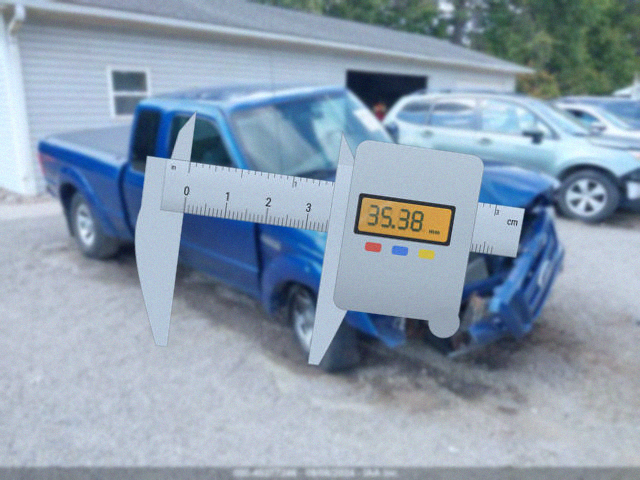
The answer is 35.38 mm
